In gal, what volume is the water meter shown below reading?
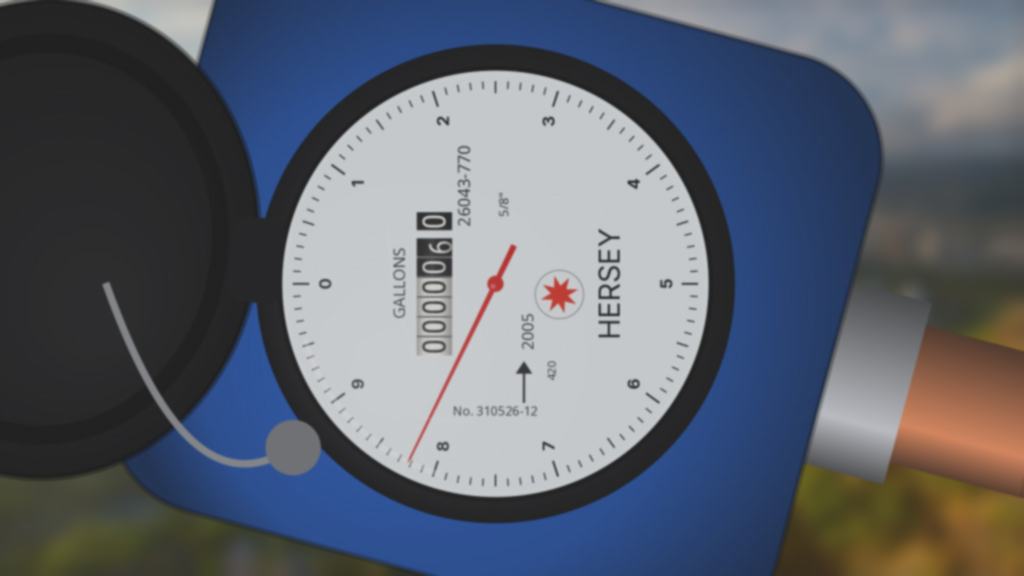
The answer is 58.2 gal
